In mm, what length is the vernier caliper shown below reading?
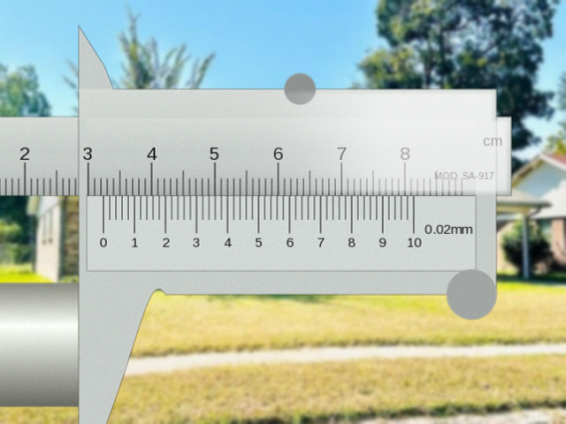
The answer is 32.4 mm
